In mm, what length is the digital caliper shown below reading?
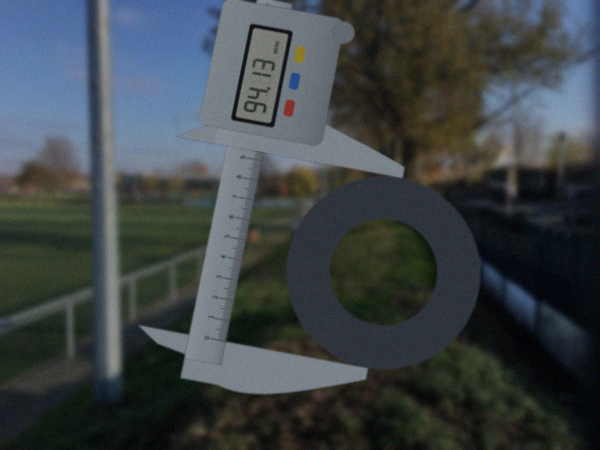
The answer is 94.13 mm
